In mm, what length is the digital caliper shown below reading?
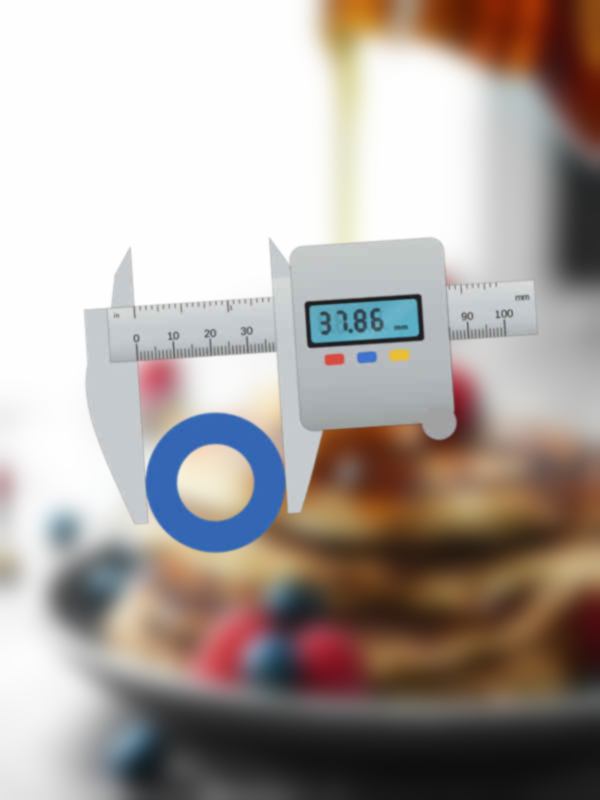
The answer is 37.86 mm
